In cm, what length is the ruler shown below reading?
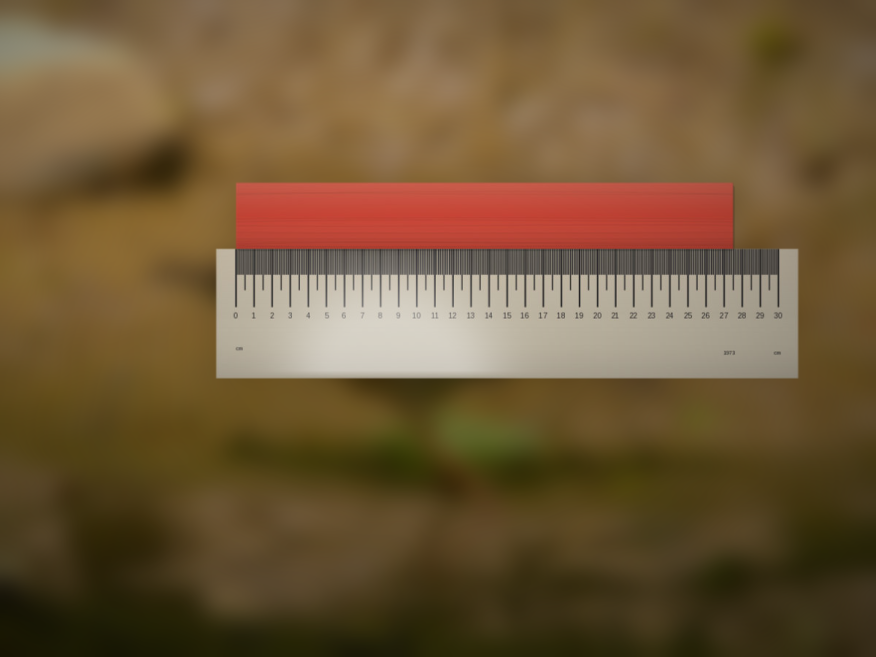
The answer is 27.5 cm
